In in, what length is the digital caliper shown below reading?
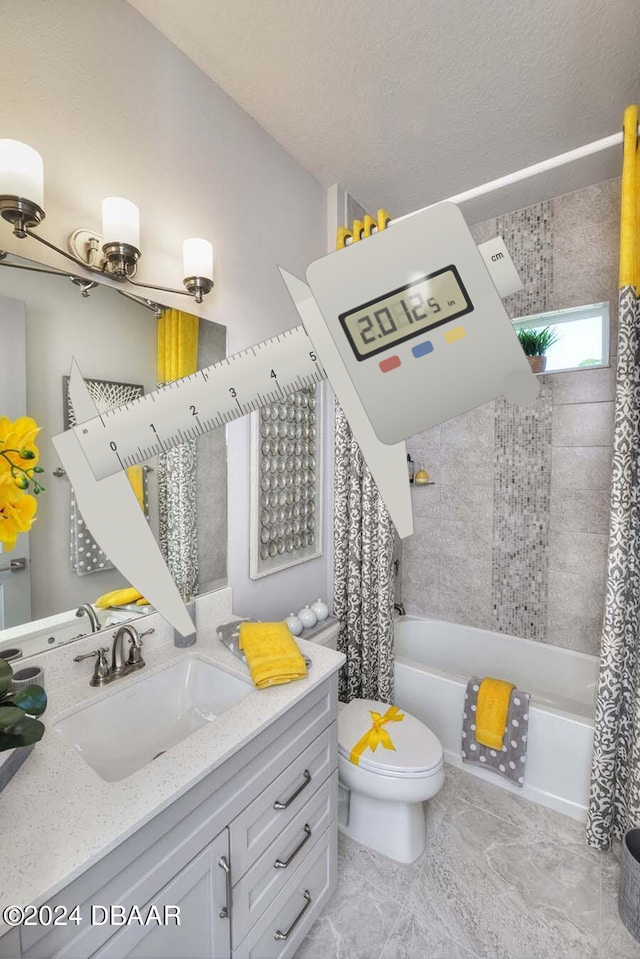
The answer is 2.0125 in
